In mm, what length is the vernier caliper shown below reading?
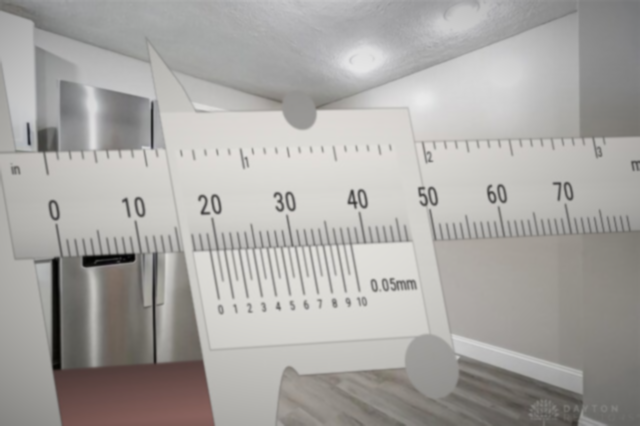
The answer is 19.0 mm
